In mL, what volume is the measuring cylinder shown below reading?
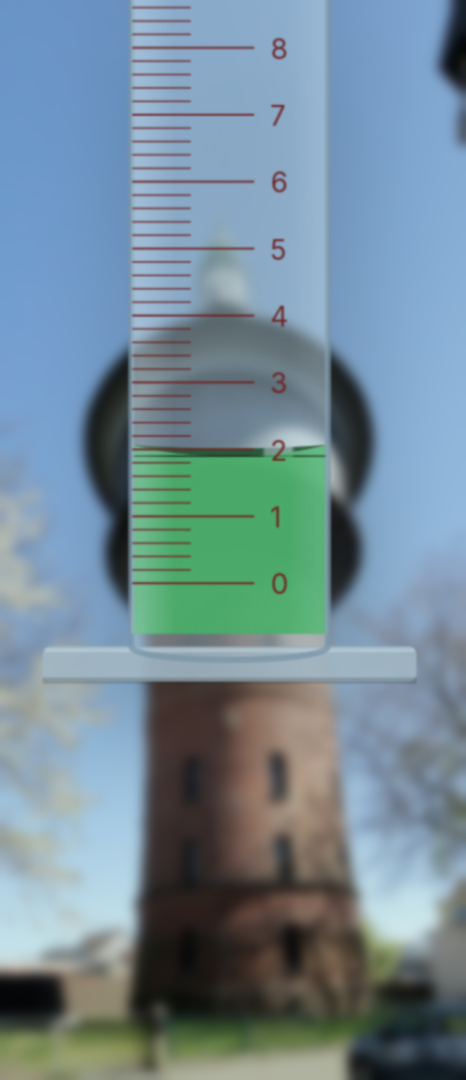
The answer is 1.9 mL
